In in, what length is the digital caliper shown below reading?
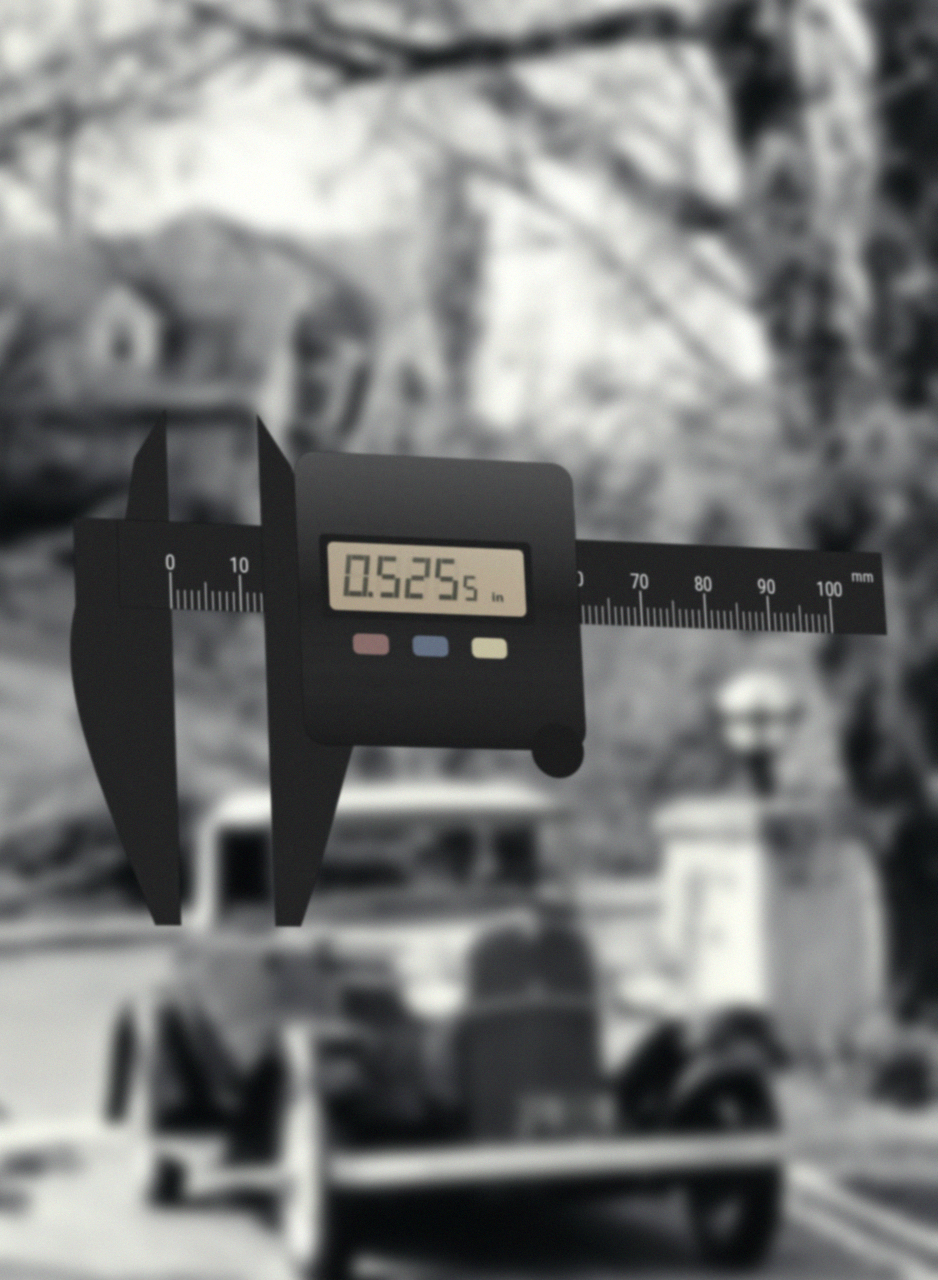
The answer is 0.5255 in
